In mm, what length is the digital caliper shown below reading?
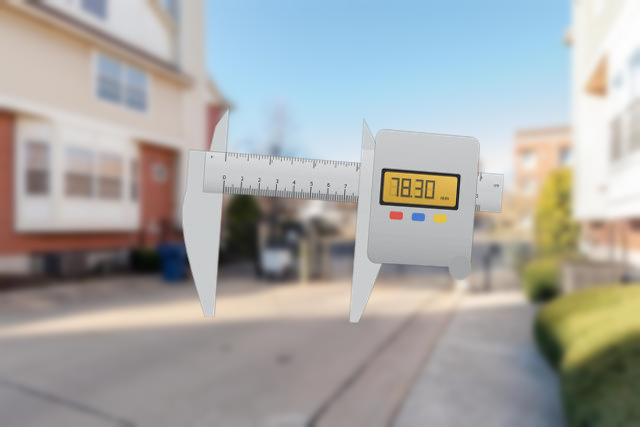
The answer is 78.30 mm
